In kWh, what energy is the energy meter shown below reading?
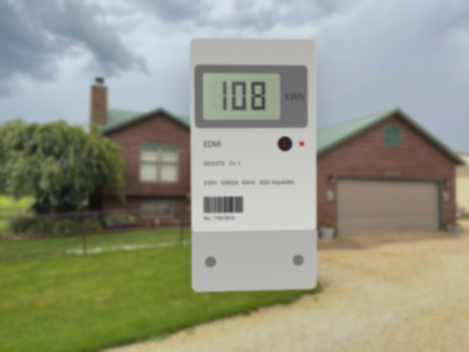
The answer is 108 kWh
